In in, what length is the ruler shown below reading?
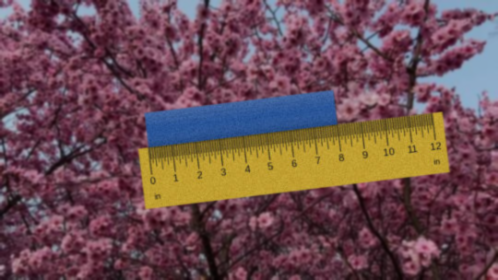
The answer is 8 in
